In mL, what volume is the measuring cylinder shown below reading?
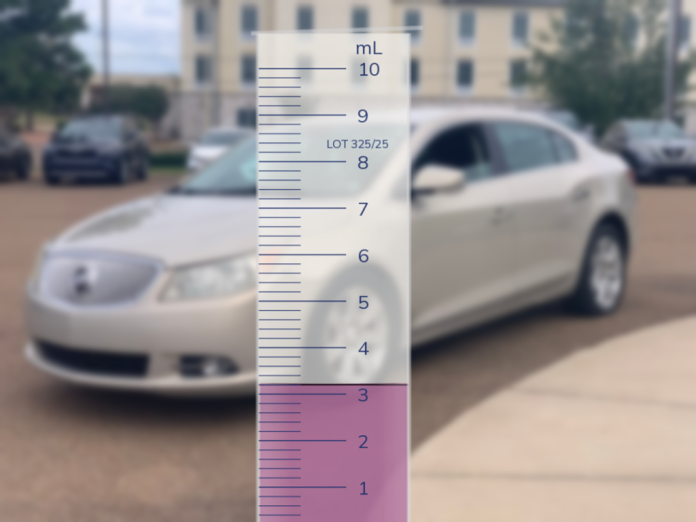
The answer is 3.2 mL
